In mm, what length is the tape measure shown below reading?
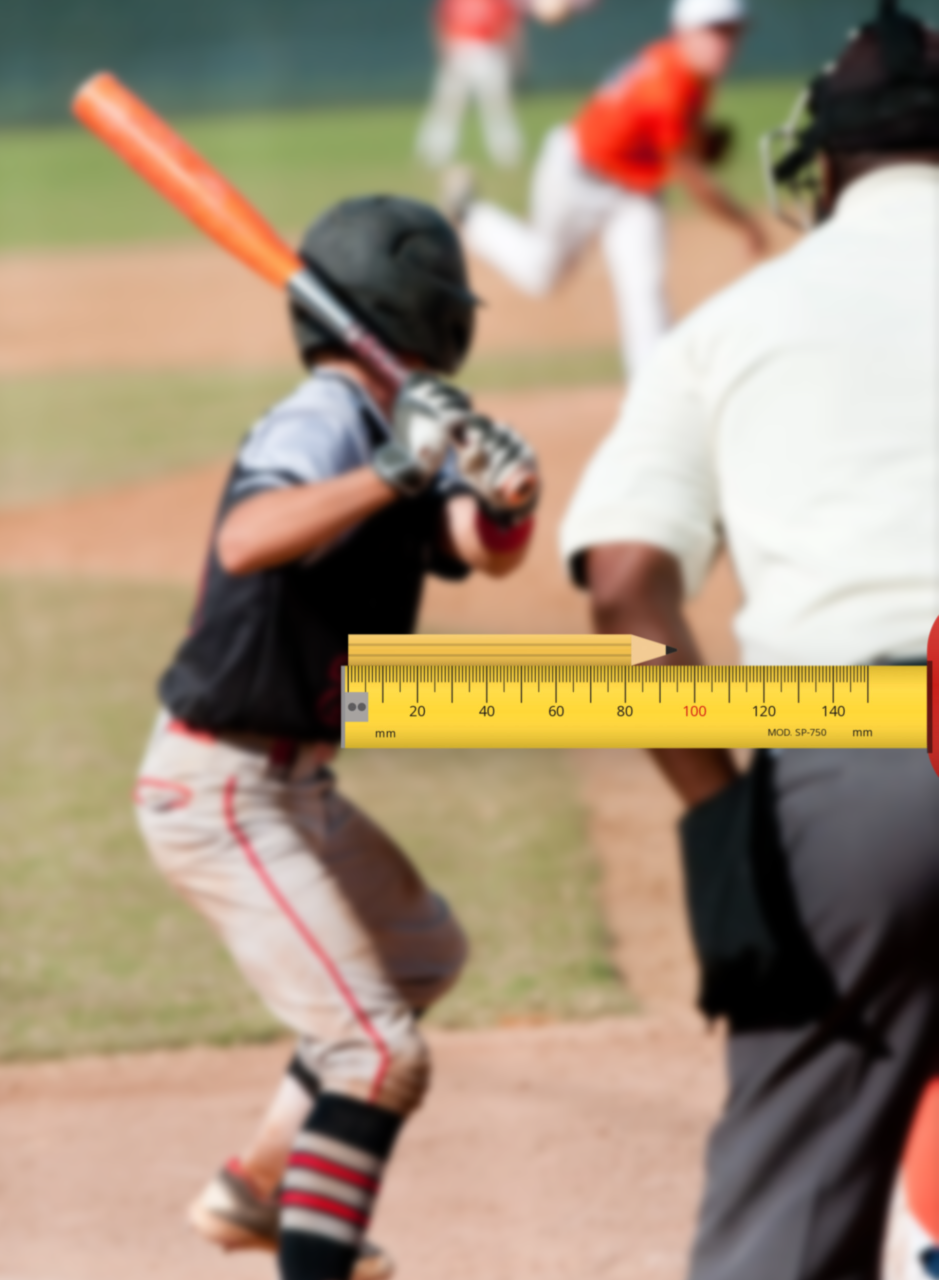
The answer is 95 mm
